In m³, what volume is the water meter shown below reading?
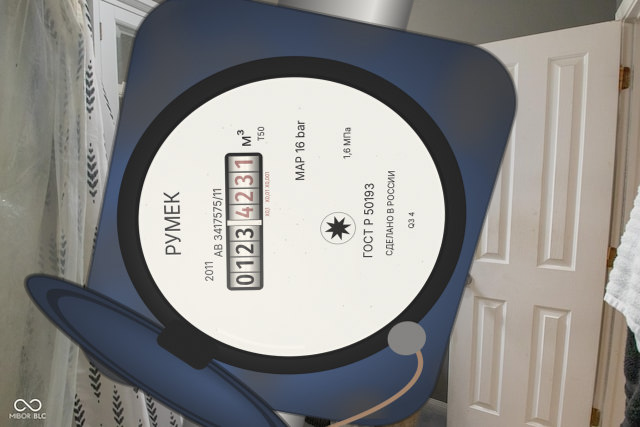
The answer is 123.4231 m³
